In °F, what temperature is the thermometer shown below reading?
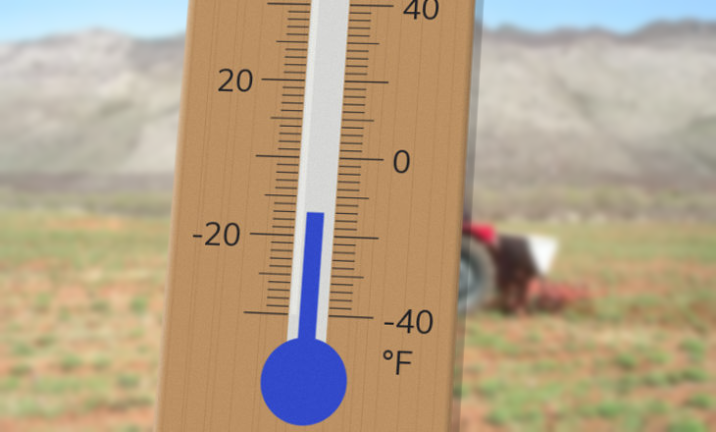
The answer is -14 °F
